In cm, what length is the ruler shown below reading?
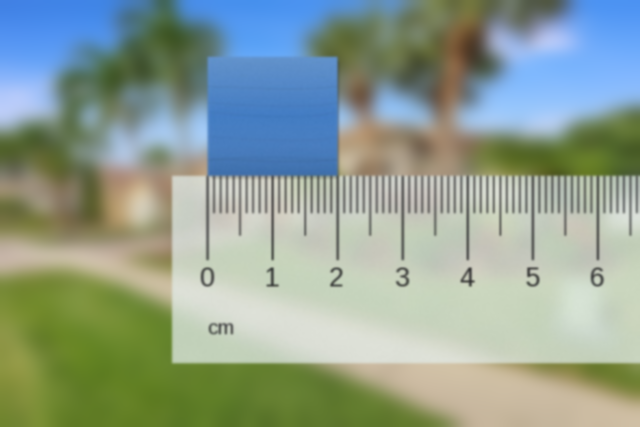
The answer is 2 cm
